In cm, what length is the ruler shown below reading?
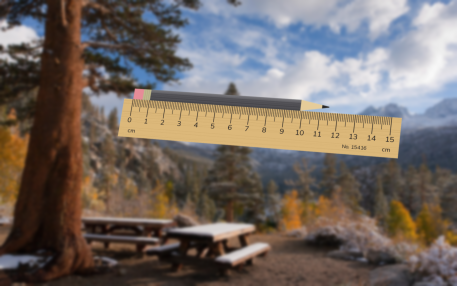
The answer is 11.5 cm
